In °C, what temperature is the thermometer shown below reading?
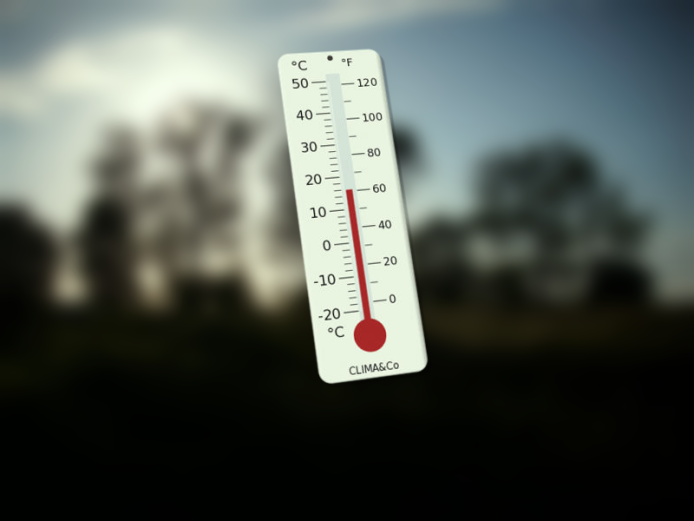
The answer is 16 °C
